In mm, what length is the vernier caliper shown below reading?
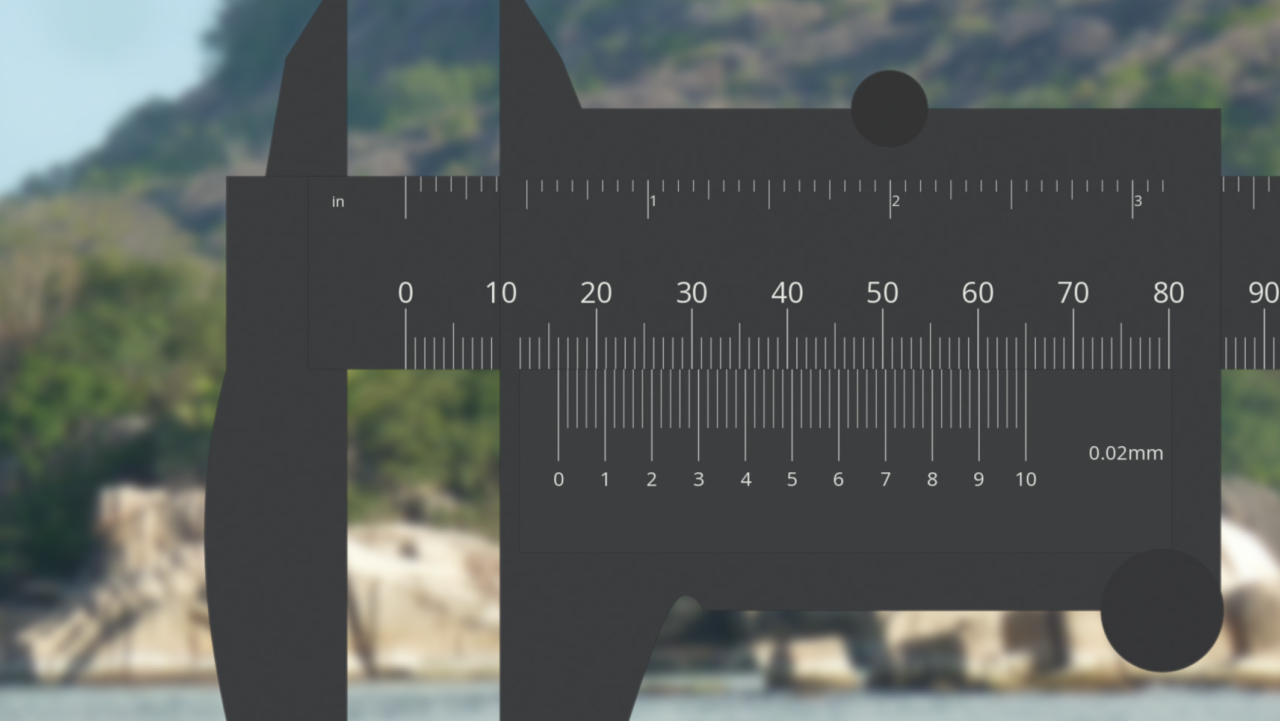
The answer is 16.0 mm
